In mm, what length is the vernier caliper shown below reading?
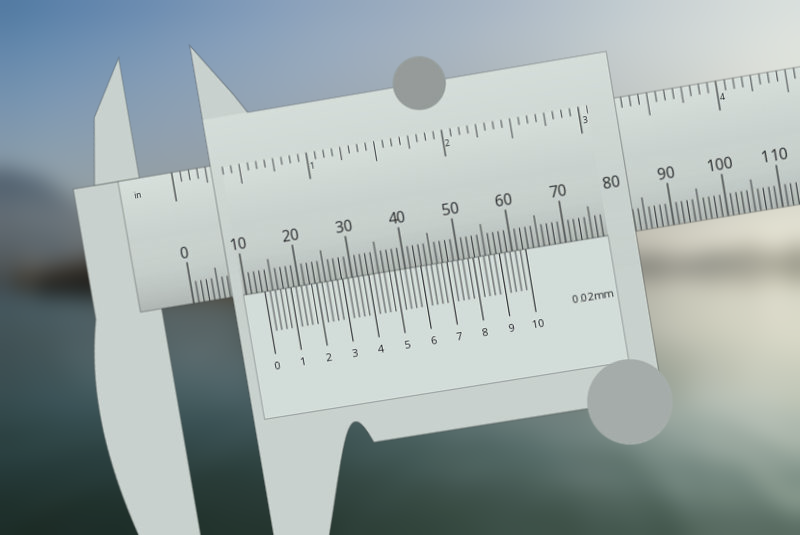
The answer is 13.5 mm
